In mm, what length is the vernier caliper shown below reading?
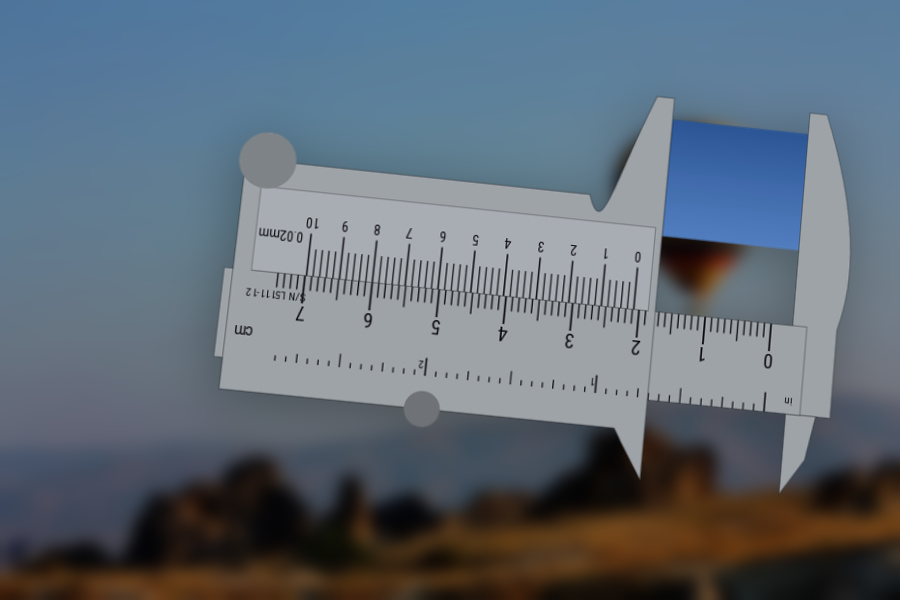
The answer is 20.8 mm
